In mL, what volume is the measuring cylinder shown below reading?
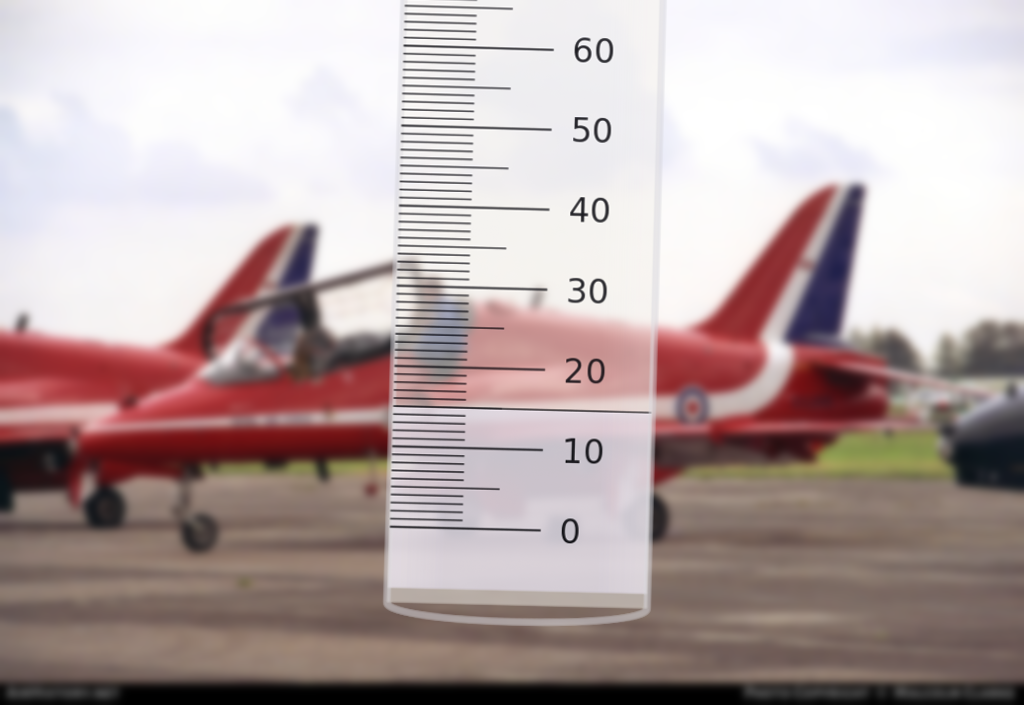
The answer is 15 mL
